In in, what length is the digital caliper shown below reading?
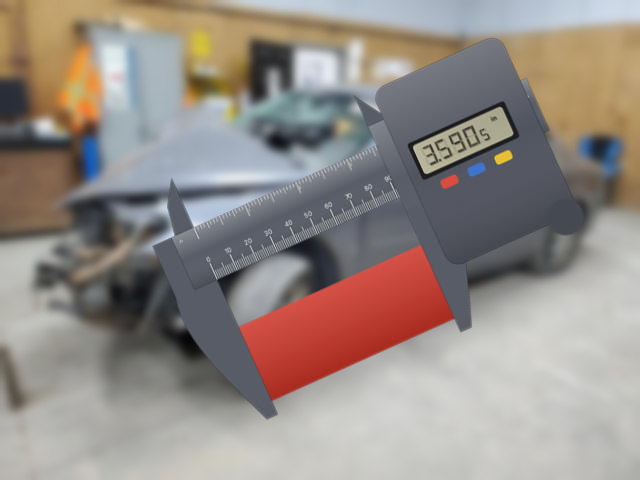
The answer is 3.5905 in
